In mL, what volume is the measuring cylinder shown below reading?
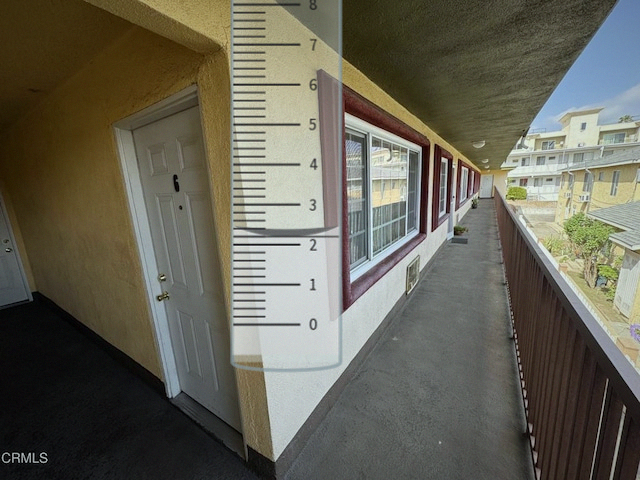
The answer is 2.2 mL
